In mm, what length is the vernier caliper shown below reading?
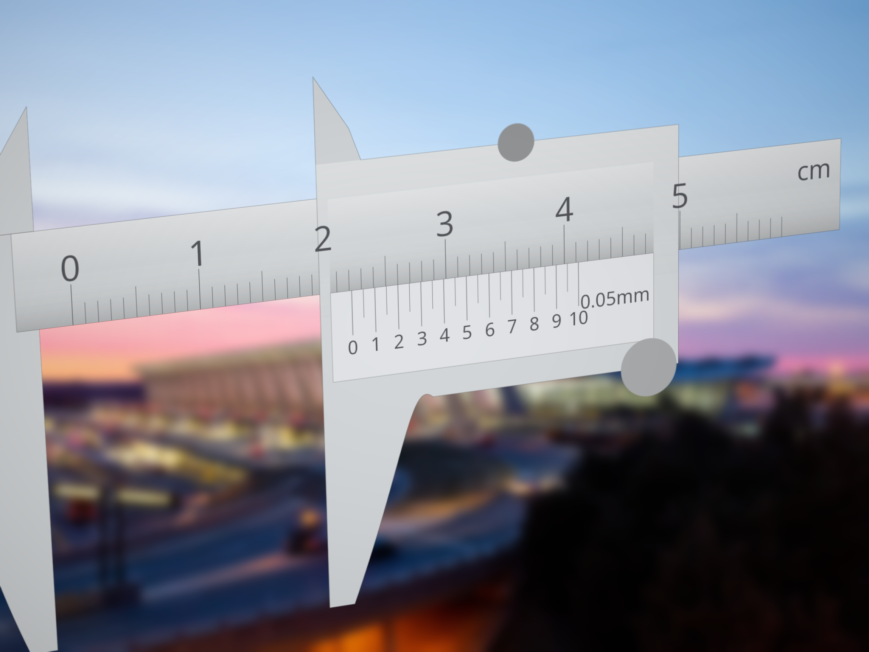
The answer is 22.2 mm
